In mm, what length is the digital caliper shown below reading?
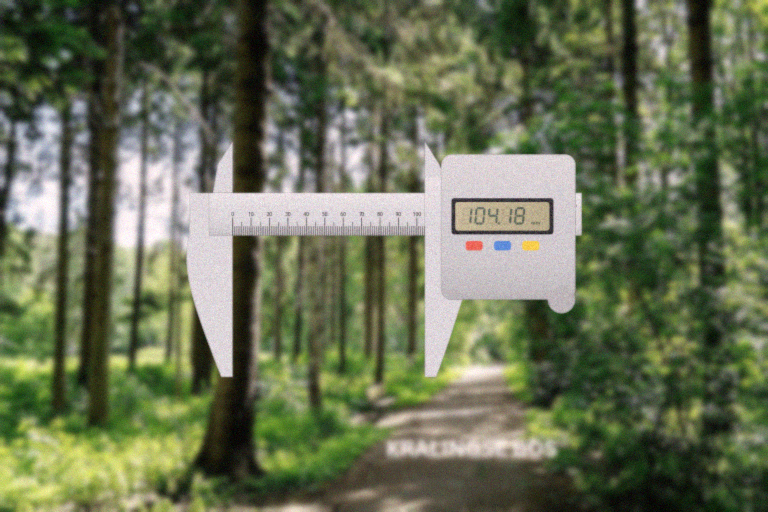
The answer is 104.18 mm
